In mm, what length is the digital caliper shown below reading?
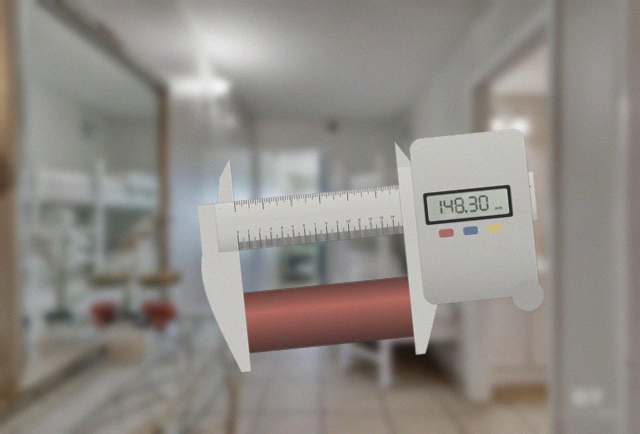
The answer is 148.30 mm
